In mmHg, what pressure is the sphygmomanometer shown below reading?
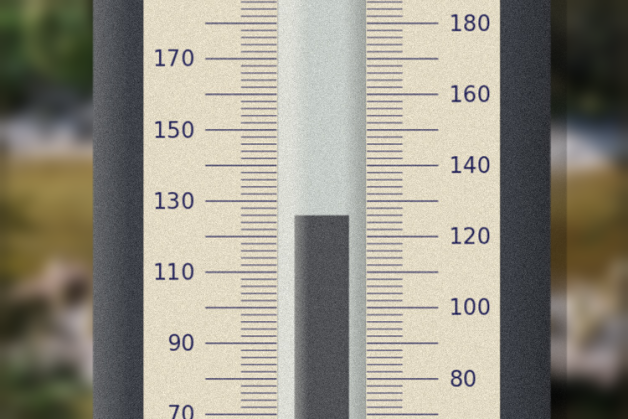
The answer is 126 mmHg
